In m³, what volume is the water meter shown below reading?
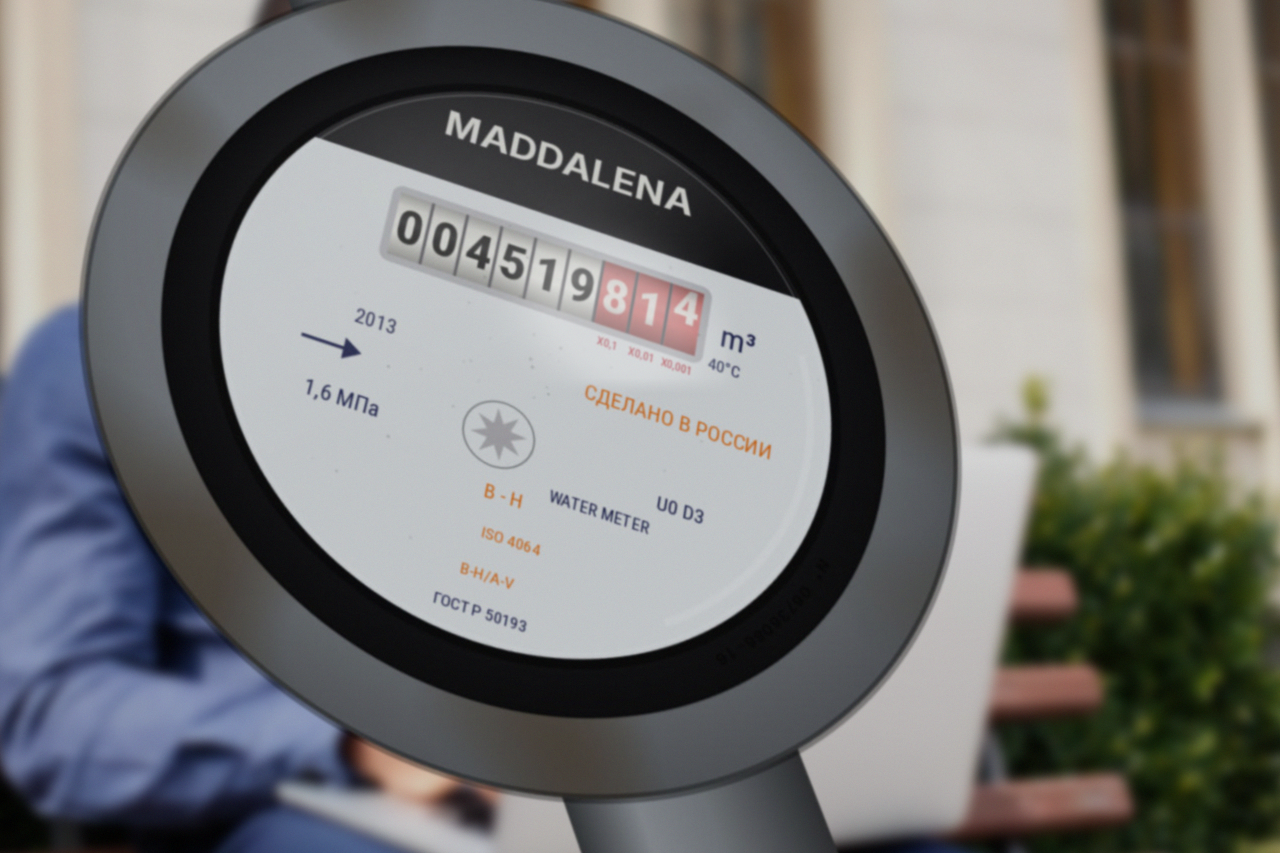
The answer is 4519.814 m³
